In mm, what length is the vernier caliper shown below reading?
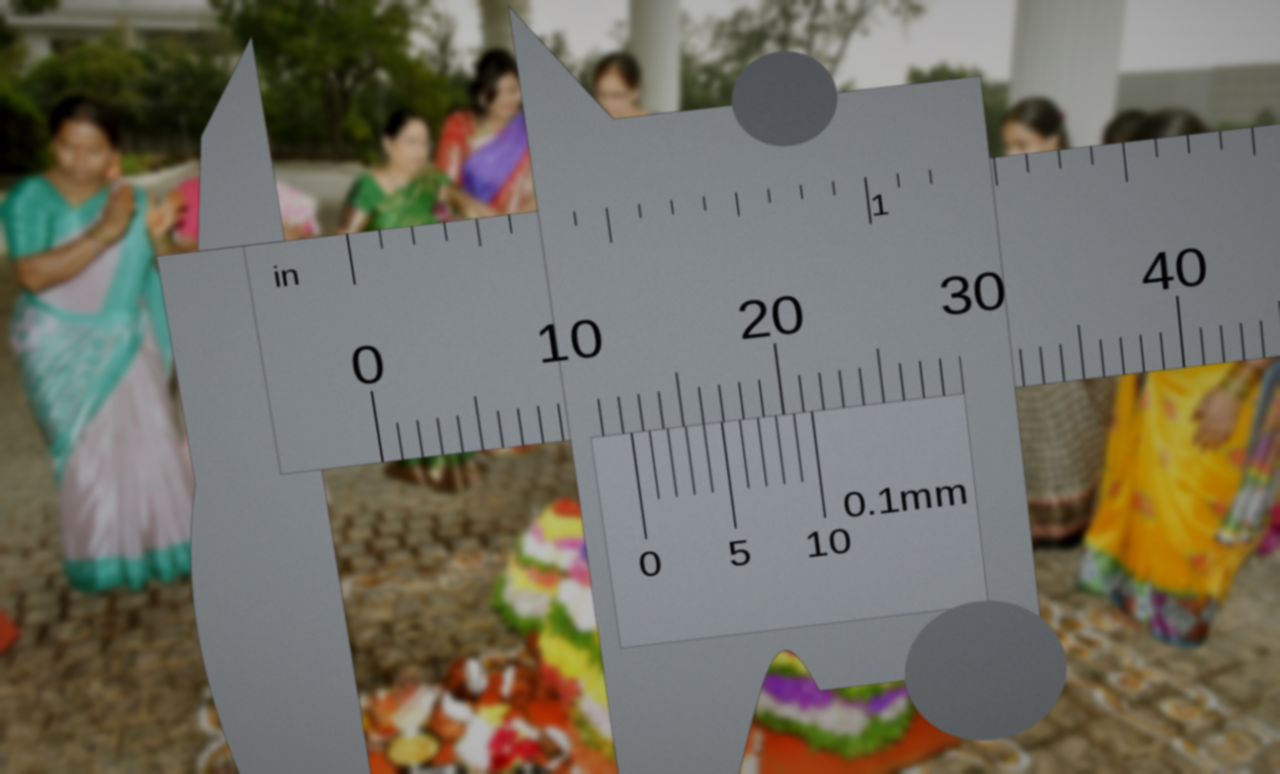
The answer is 12.4 mm
